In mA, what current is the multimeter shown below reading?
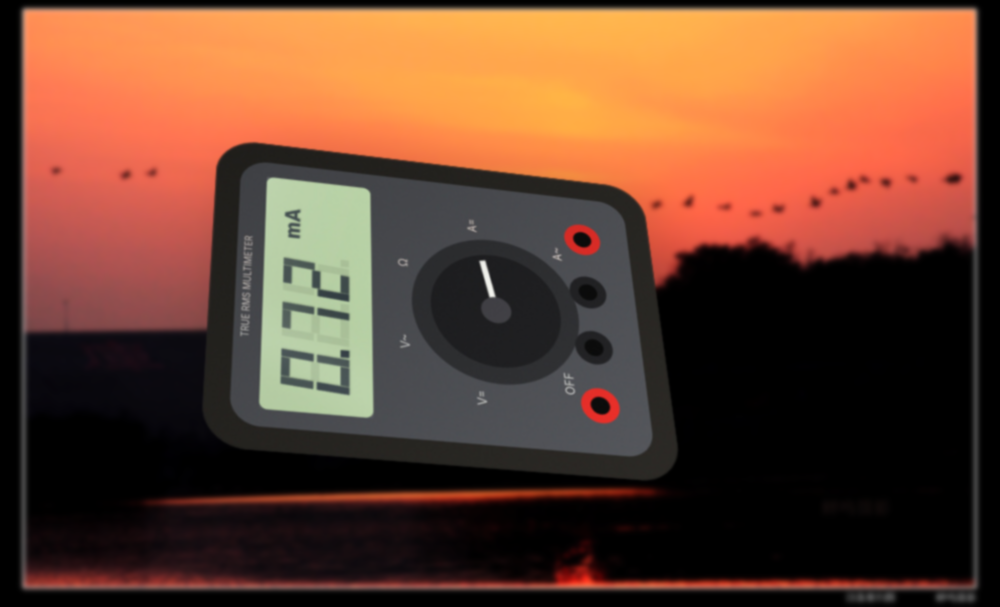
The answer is 0.72 mA
